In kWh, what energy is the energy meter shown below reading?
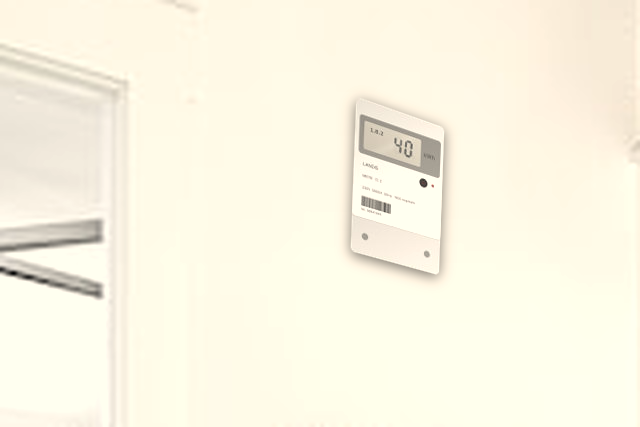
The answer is 40 kWh
